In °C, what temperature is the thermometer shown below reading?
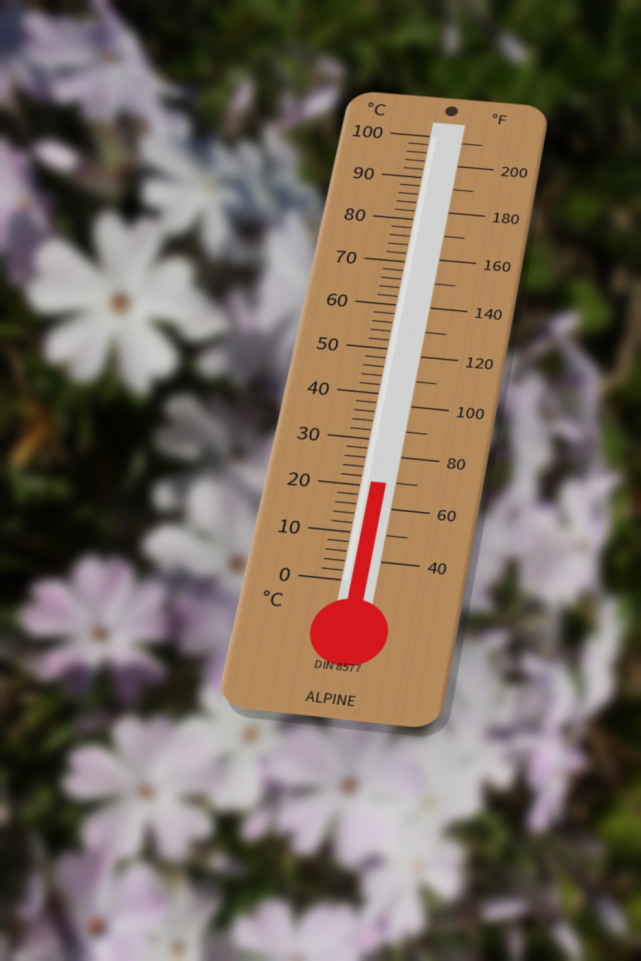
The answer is 21 °C
